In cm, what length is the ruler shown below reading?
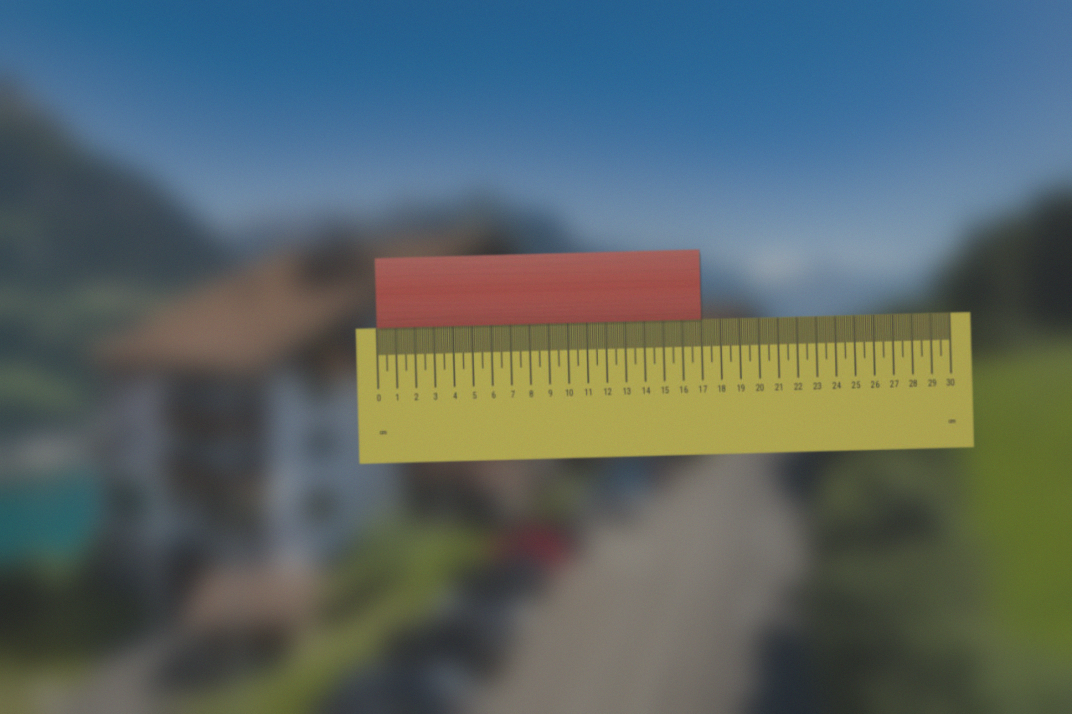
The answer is 17 cm
